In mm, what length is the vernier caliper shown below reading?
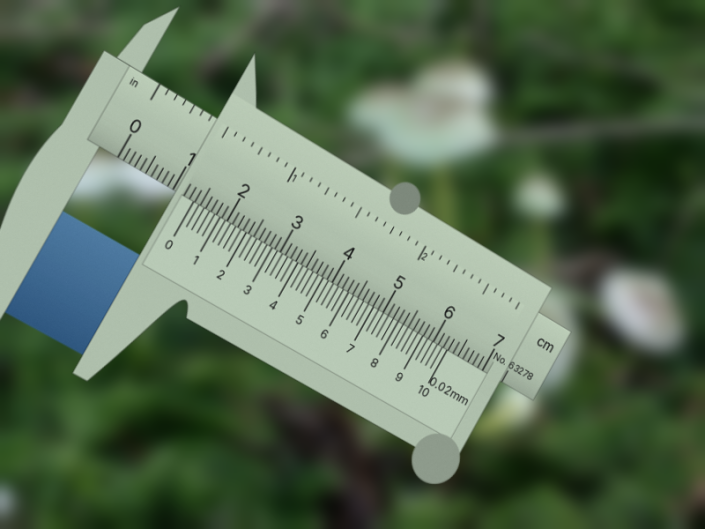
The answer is 13.8 mm
